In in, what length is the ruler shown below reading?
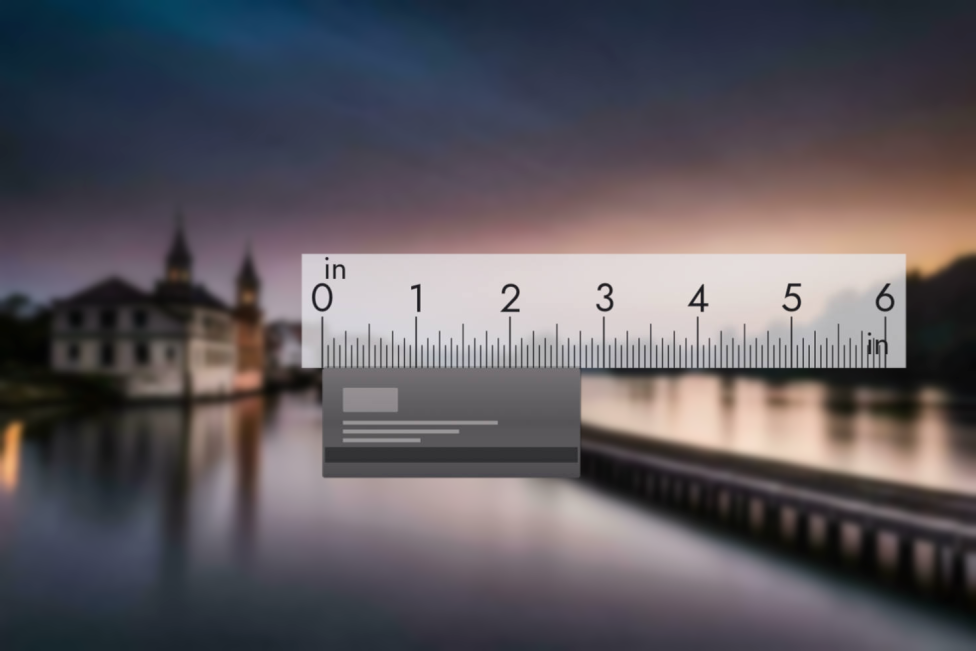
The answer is 2.75 in
